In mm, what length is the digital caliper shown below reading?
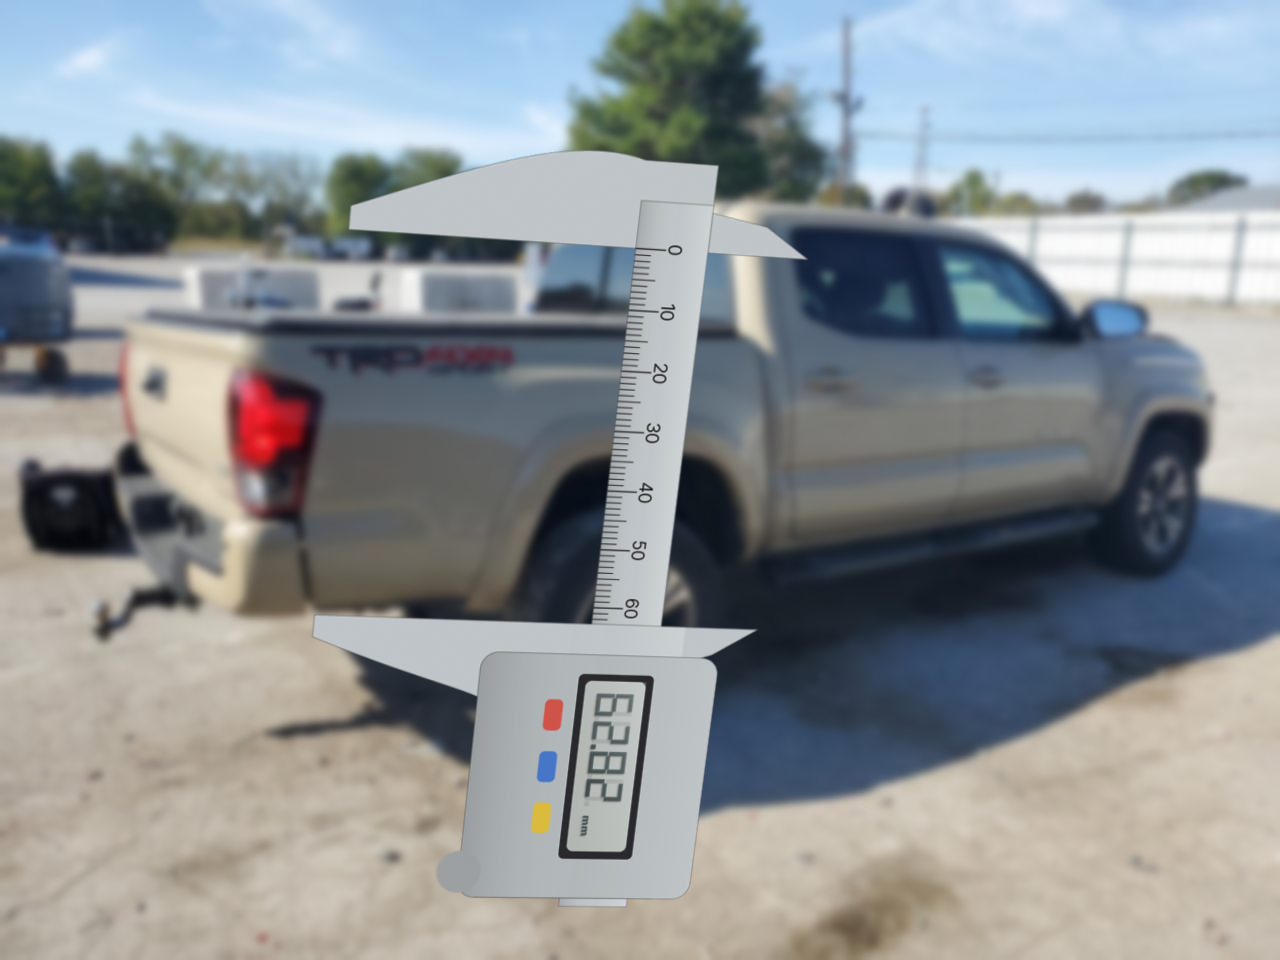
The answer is 62.82 mm
